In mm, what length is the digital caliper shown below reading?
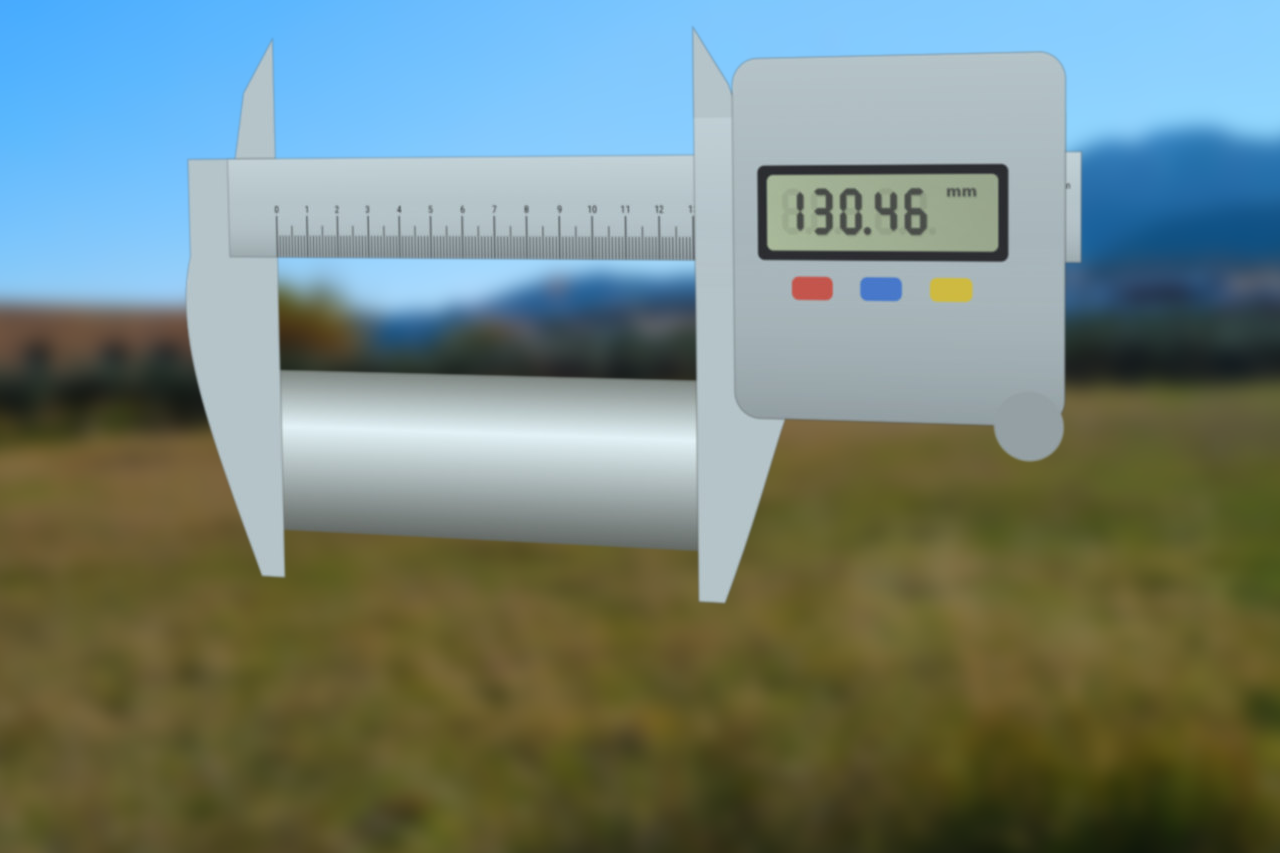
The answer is 130.46 mm
